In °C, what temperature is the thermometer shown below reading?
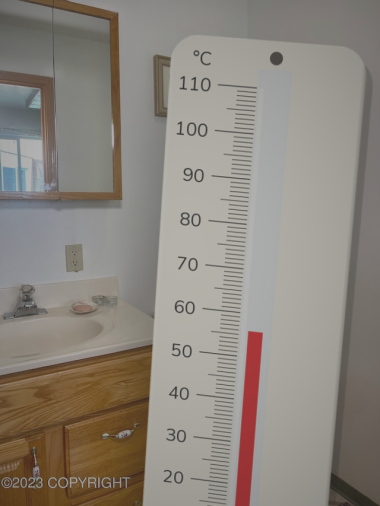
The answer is 56 °C
